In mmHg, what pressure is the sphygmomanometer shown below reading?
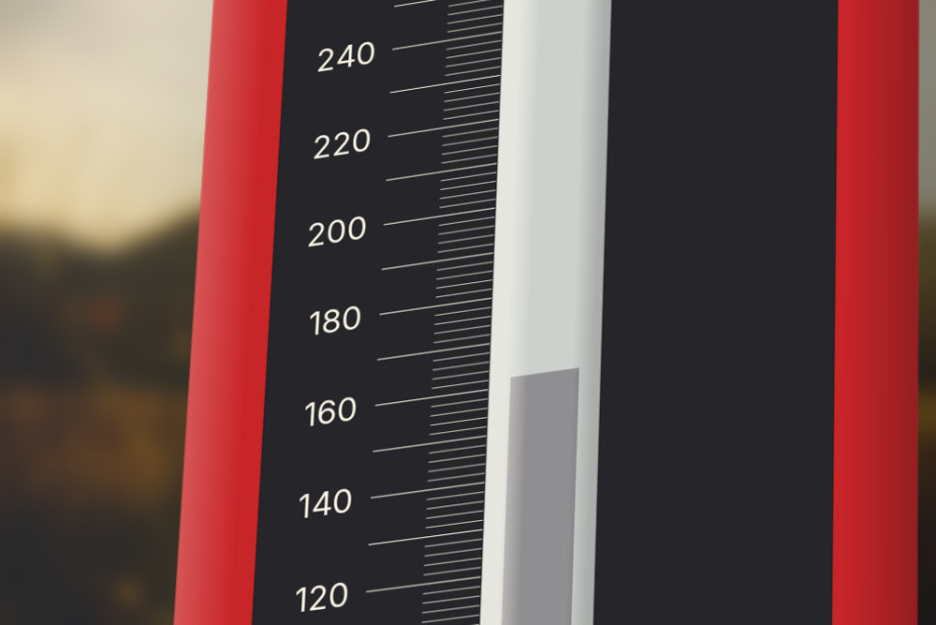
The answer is 162 mmHg
